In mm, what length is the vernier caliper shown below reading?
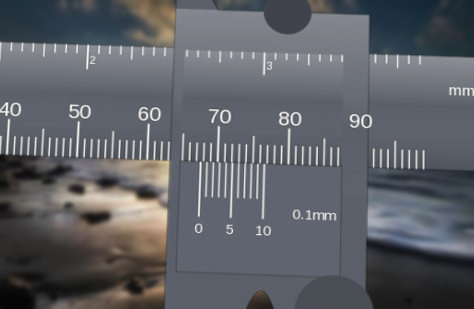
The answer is 67.6 mm
